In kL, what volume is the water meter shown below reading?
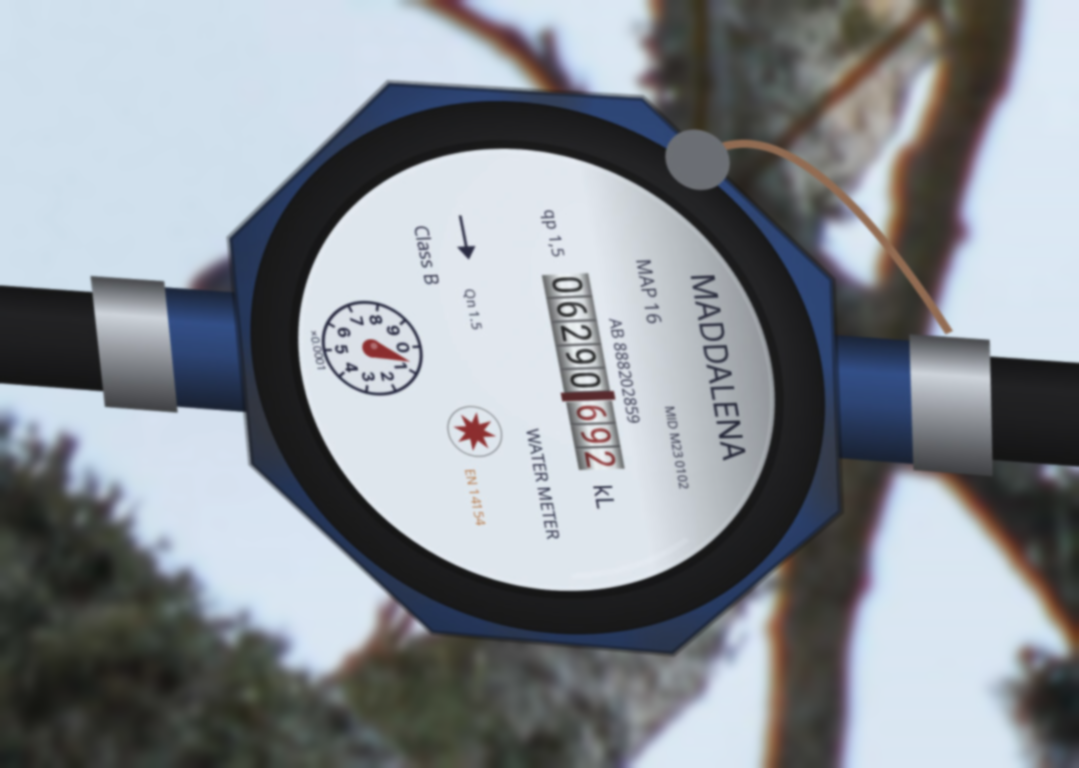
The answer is 6290.6920 kL
